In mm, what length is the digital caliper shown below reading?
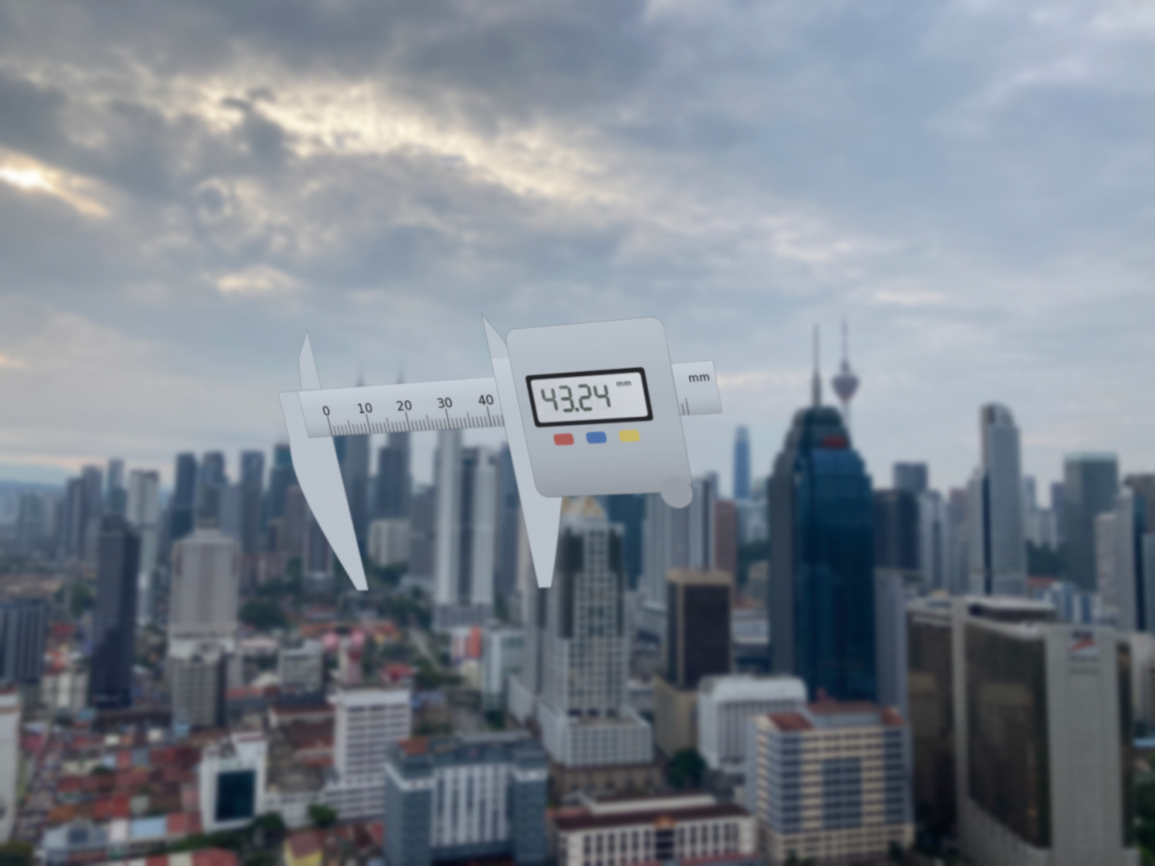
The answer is 43.24 mm
